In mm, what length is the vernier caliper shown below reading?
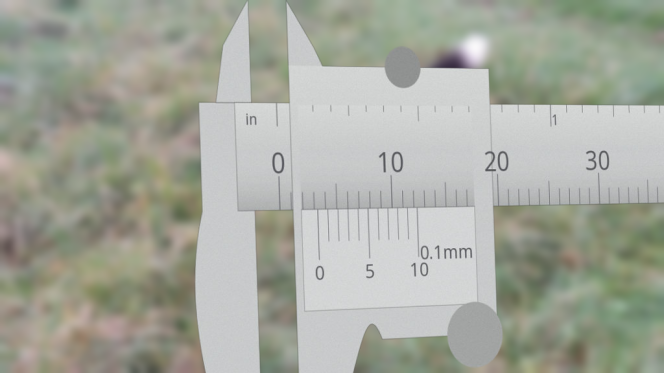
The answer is 3.3 mm
